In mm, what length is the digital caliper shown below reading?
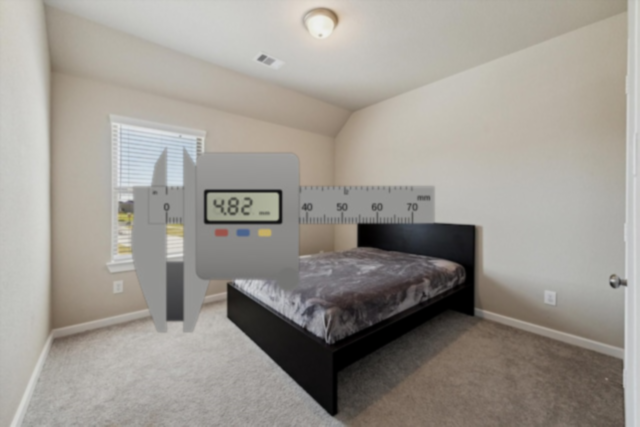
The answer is 4.82 mm
